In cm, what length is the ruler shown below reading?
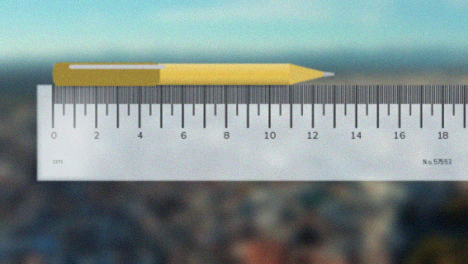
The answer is 13 cm
